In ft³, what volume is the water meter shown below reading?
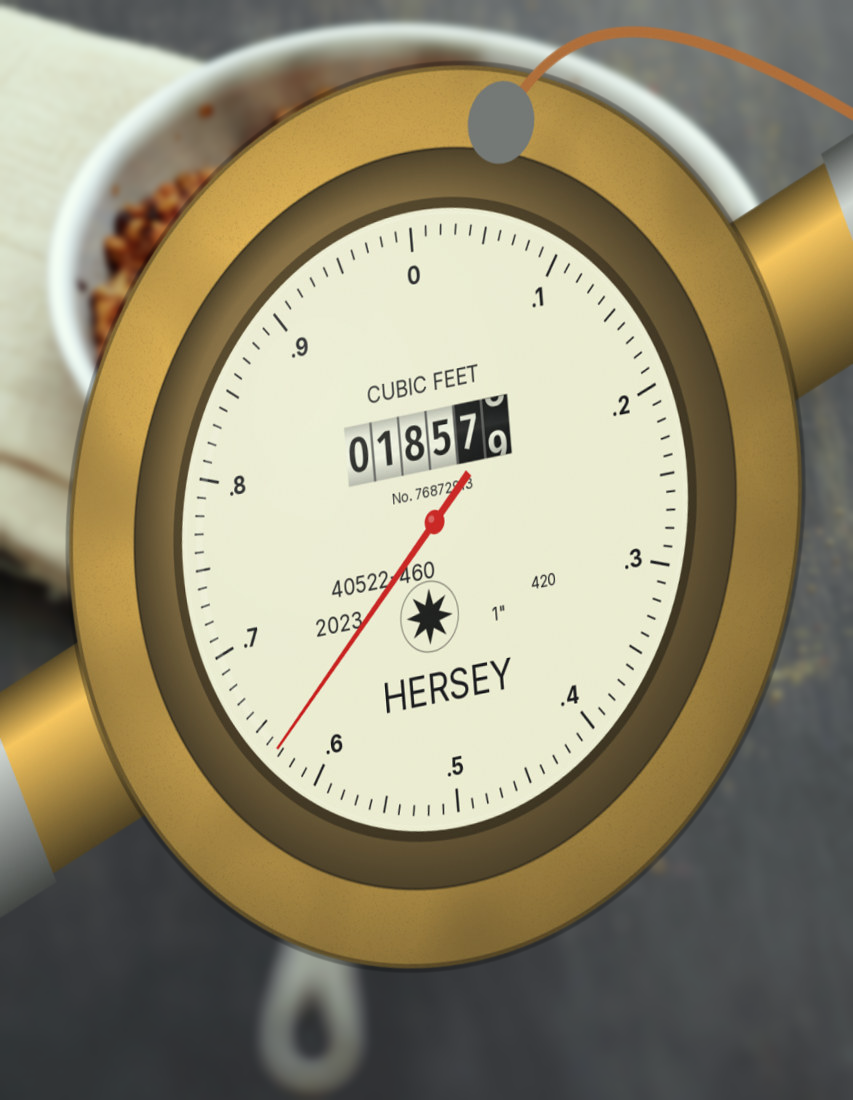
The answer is 18578.63 ft³
